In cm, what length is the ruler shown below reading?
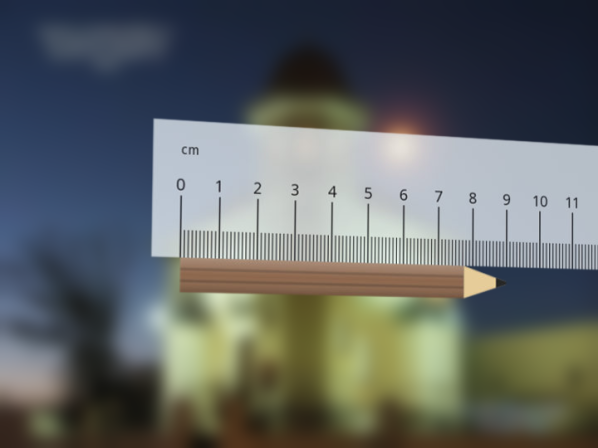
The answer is 9 cm
